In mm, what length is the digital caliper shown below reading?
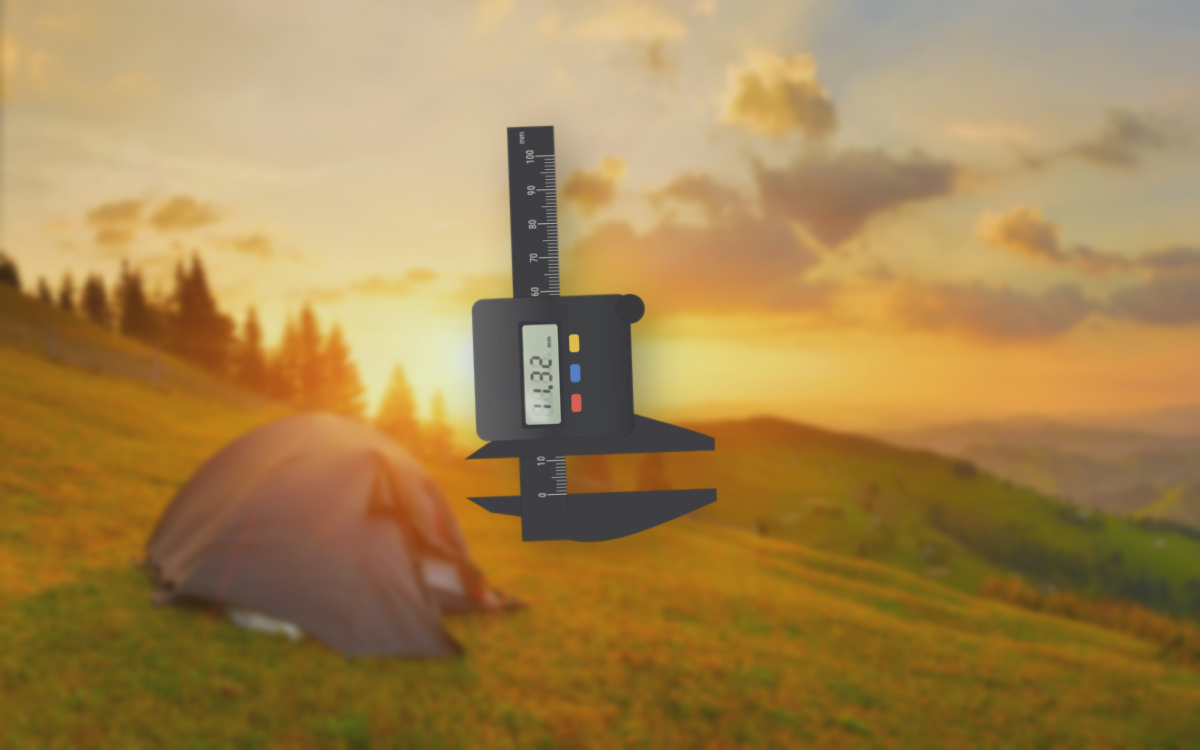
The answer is 11.32 mm
